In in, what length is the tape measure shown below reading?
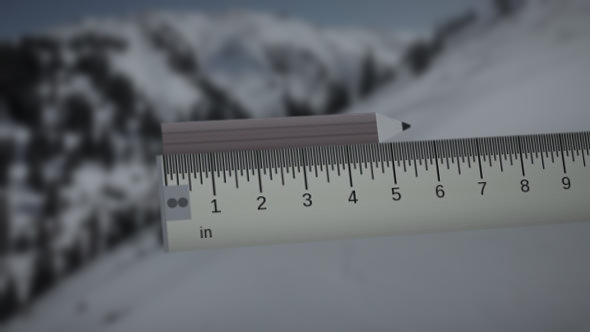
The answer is 5.5 in
